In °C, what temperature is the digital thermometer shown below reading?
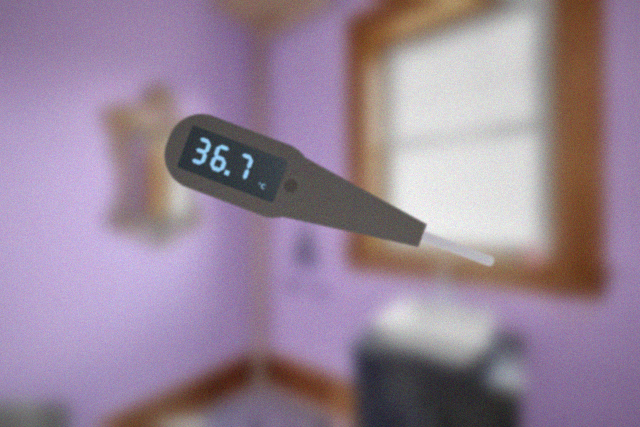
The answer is 36.7 °C
